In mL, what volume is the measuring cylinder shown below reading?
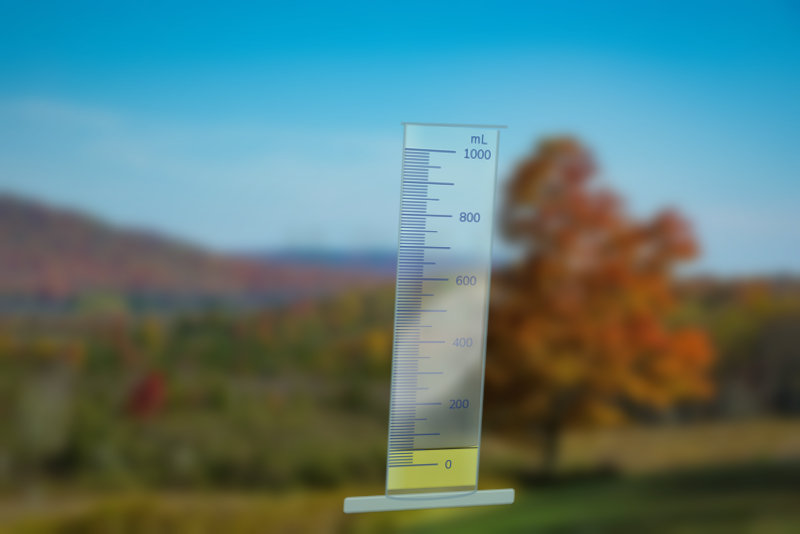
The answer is 50 mL
